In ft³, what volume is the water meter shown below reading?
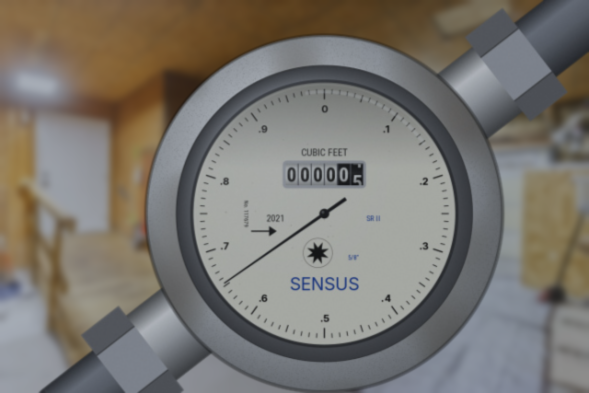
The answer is 4.65 ft³
